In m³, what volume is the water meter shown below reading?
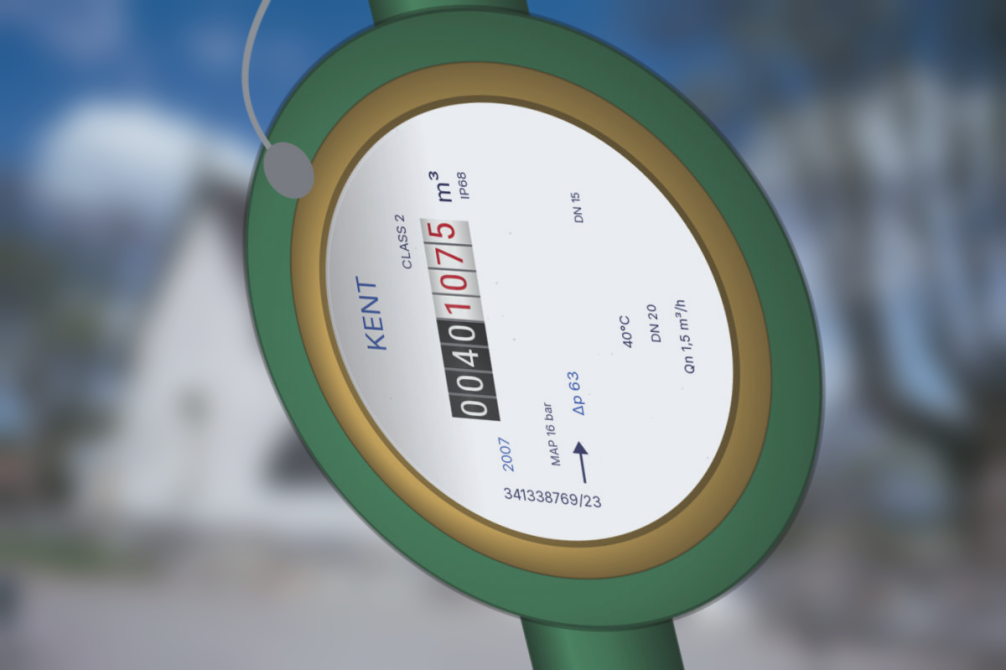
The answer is 40.1075 m³
